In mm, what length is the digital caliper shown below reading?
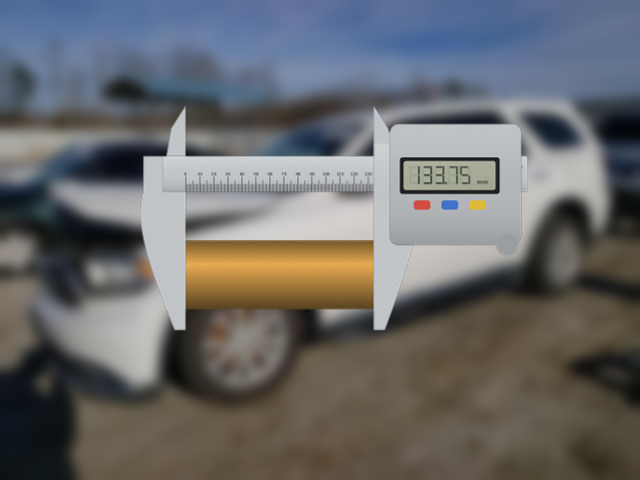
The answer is 133.75 mm
